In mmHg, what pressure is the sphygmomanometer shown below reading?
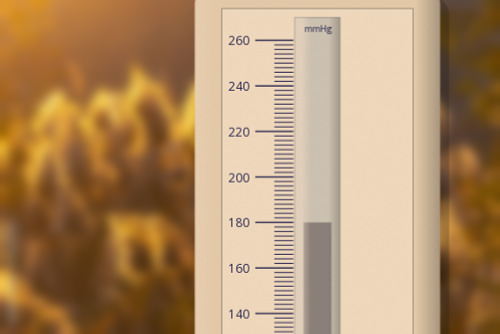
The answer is 180 mmHg
